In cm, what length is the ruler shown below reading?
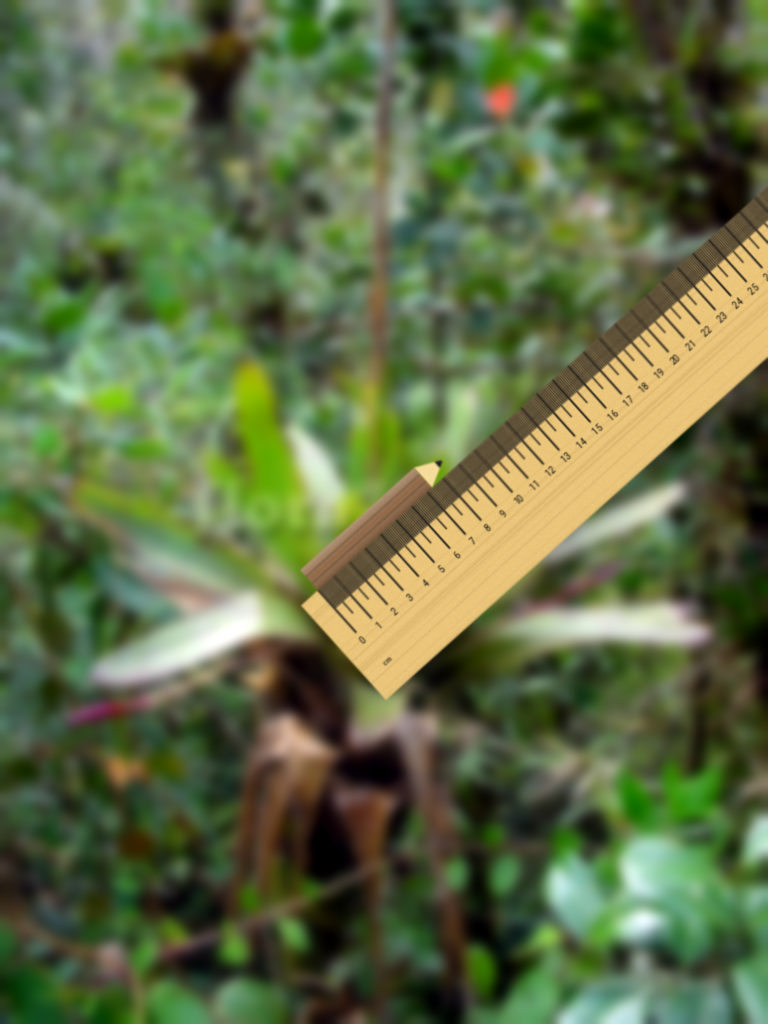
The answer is 8.5 cm
